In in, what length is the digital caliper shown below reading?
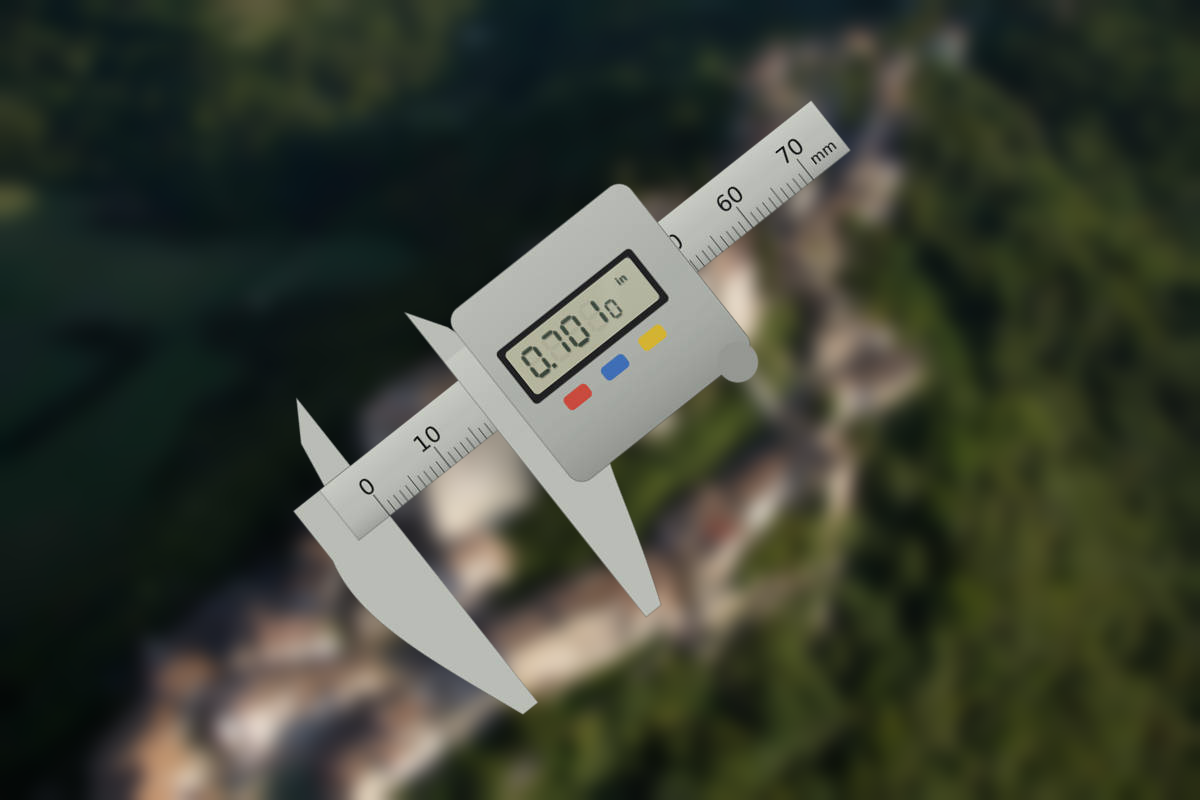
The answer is 0.7010 in
